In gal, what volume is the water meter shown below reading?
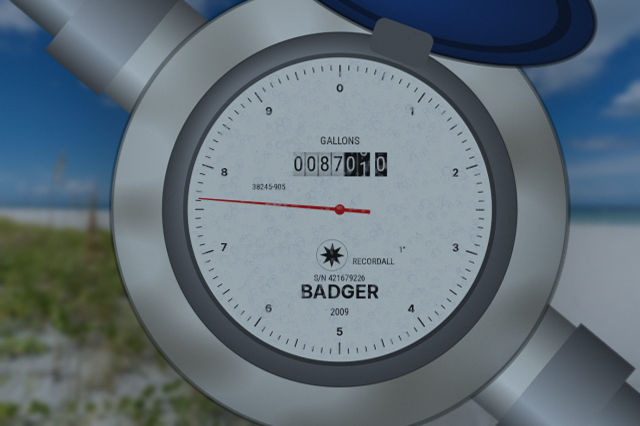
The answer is 87007.6 gal
